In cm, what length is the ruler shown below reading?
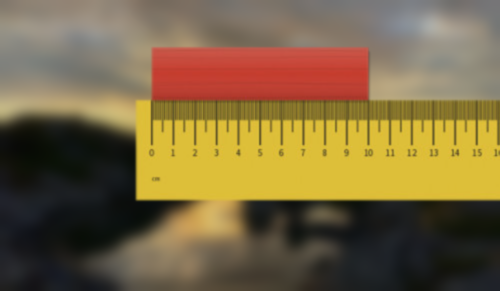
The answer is 10 cm
